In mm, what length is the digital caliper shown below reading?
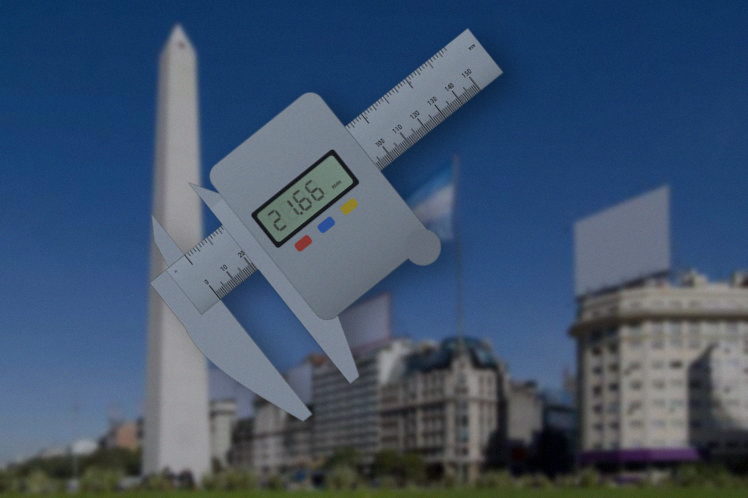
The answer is 21.66 mm
